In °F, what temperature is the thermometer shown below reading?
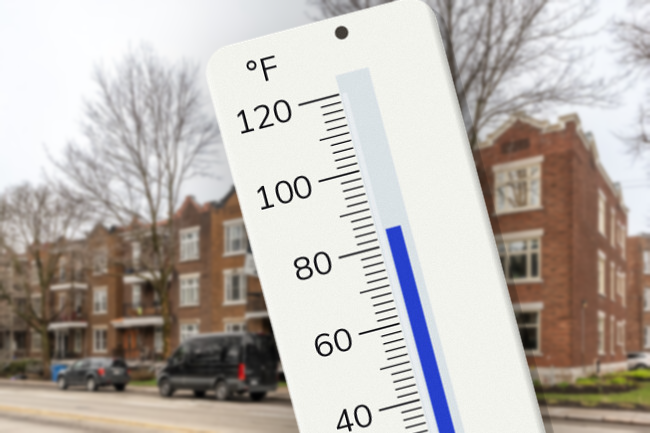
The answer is 84 °F
